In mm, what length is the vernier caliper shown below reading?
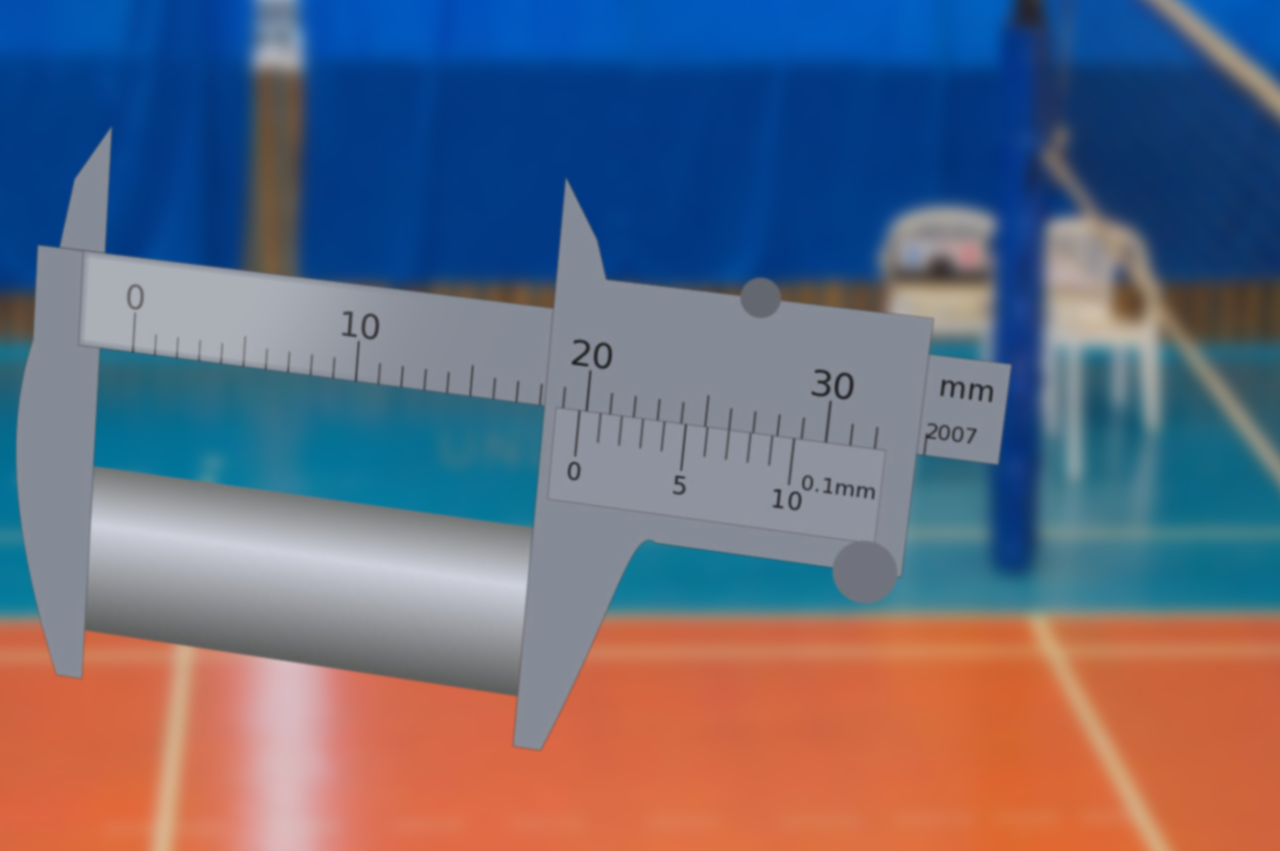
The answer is 19.7 mm
